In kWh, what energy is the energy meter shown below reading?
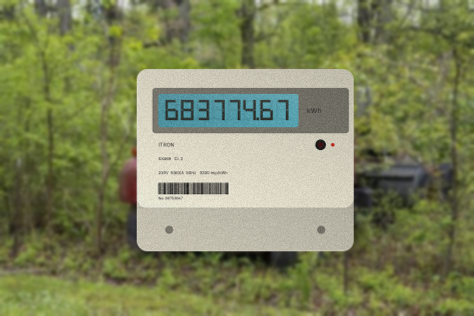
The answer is 683774.67 kWh
